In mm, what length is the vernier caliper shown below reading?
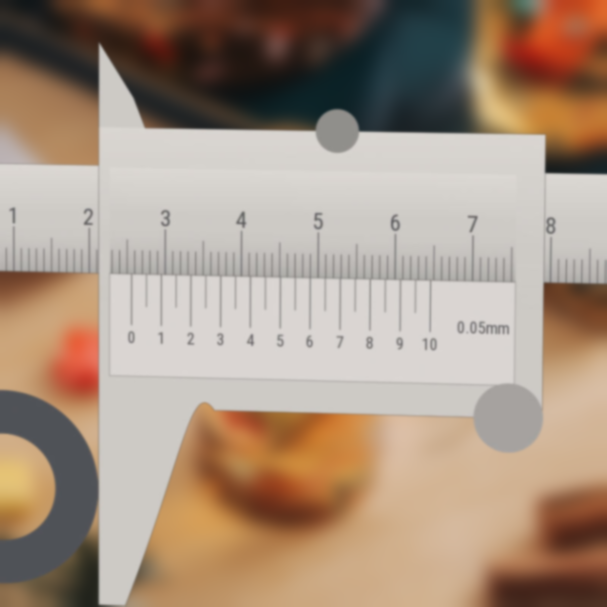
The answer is 25.6 mm
